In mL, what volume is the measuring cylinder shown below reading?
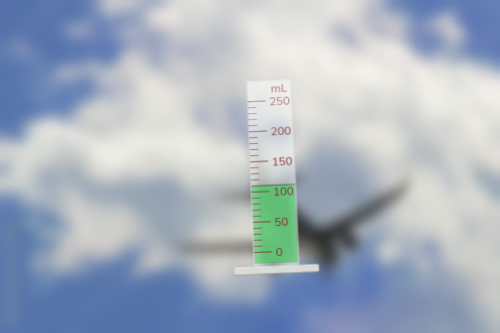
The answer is 110 mL
